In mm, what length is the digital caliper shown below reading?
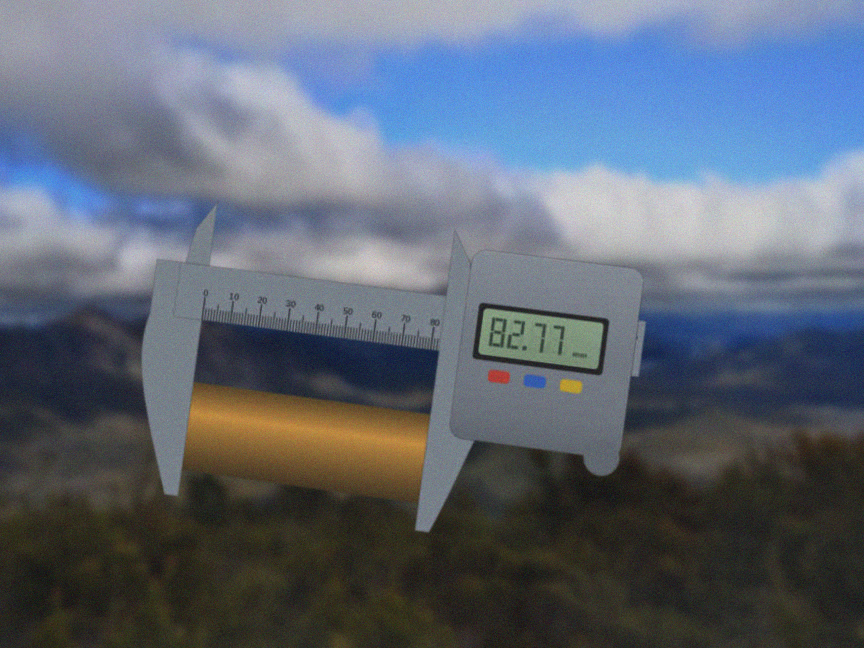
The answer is 82.77 mm
